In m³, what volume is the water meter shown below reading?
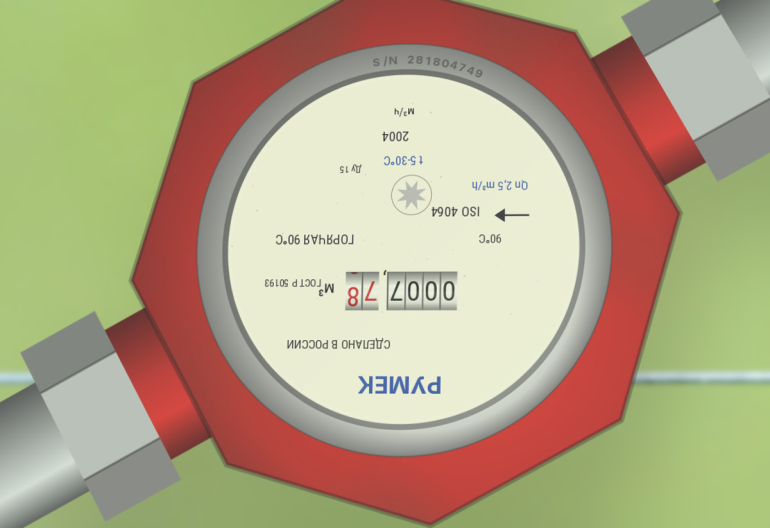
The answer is 7.78 m³
